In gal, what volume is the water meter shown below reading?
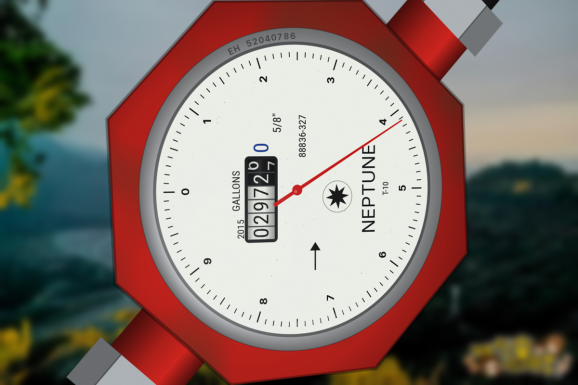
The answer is 297264.1 gal
